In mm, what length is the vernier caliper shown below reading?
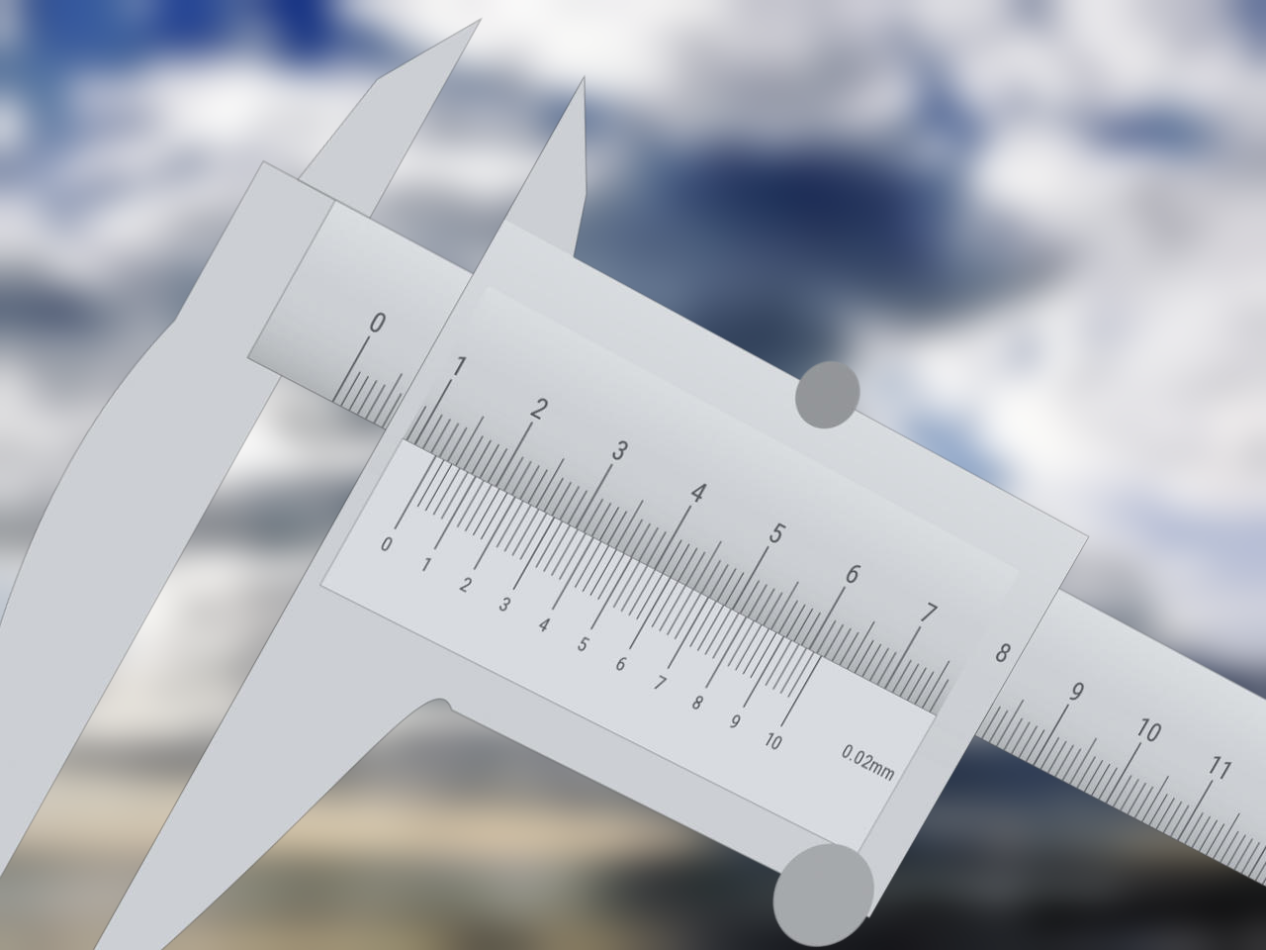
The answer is 12.6 mm
